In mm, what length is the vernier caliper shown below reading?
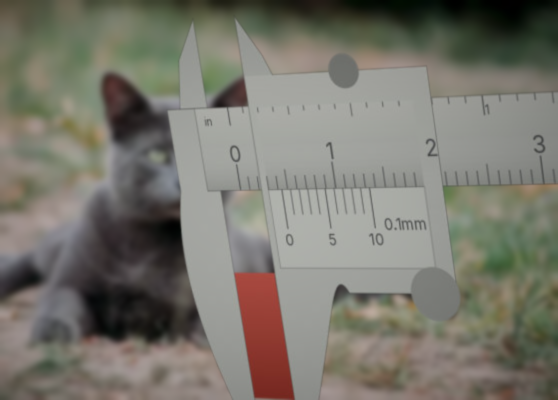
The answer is 4.4 mm
